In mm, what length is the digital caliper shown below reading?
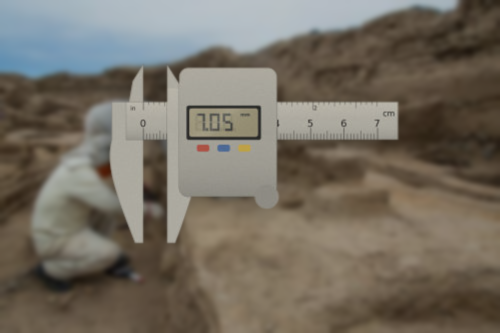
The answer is 7.05 mm
